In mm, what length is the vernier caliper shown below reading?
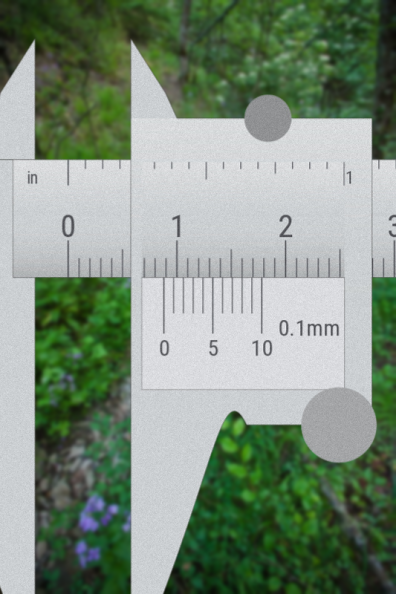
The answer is 8.8 mm
